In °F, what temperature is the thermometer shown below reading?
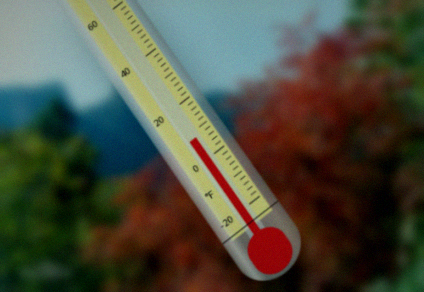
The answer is 8 °F
